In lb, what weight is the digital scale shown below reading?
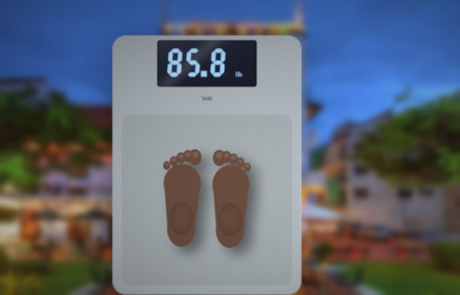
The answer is 85.8 lb
